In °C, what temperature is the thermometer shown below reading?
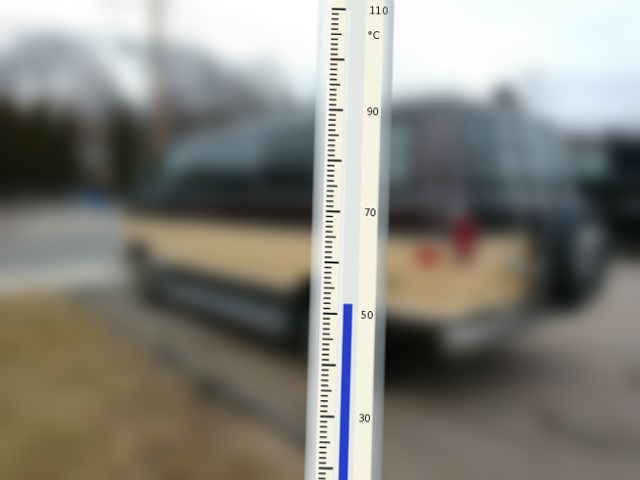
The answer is 52 °C
